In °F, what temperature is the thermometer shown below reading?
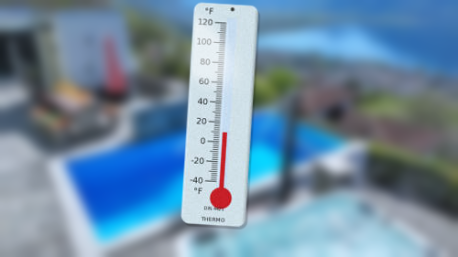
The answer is 10 °F
